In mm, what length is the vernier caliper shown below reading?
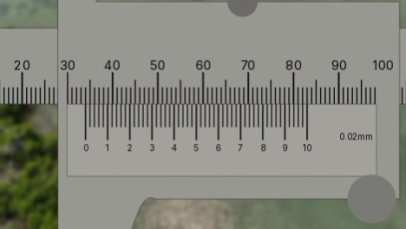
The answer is 34.0 mm
